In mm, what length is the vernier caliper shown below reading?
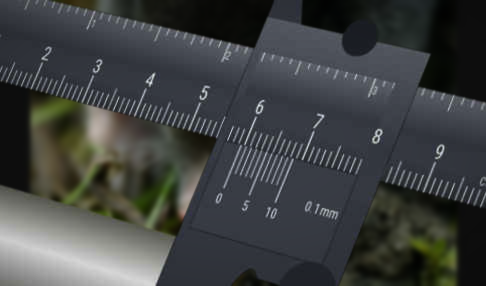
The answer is 59.5 mm
